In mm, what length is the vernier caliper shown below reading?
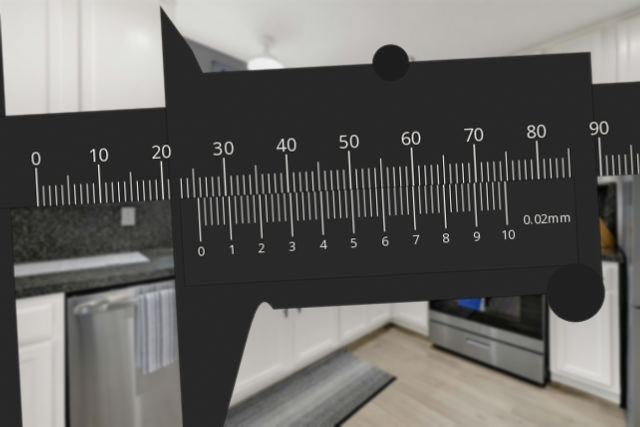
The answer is 25.6 mm
